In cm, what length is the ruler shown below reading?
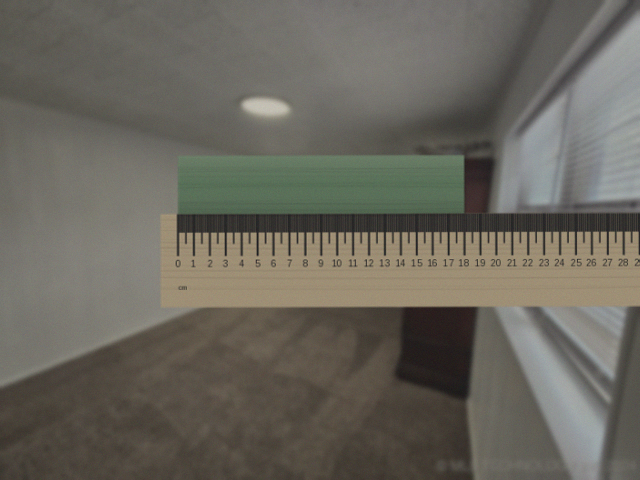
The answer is 18 cm
